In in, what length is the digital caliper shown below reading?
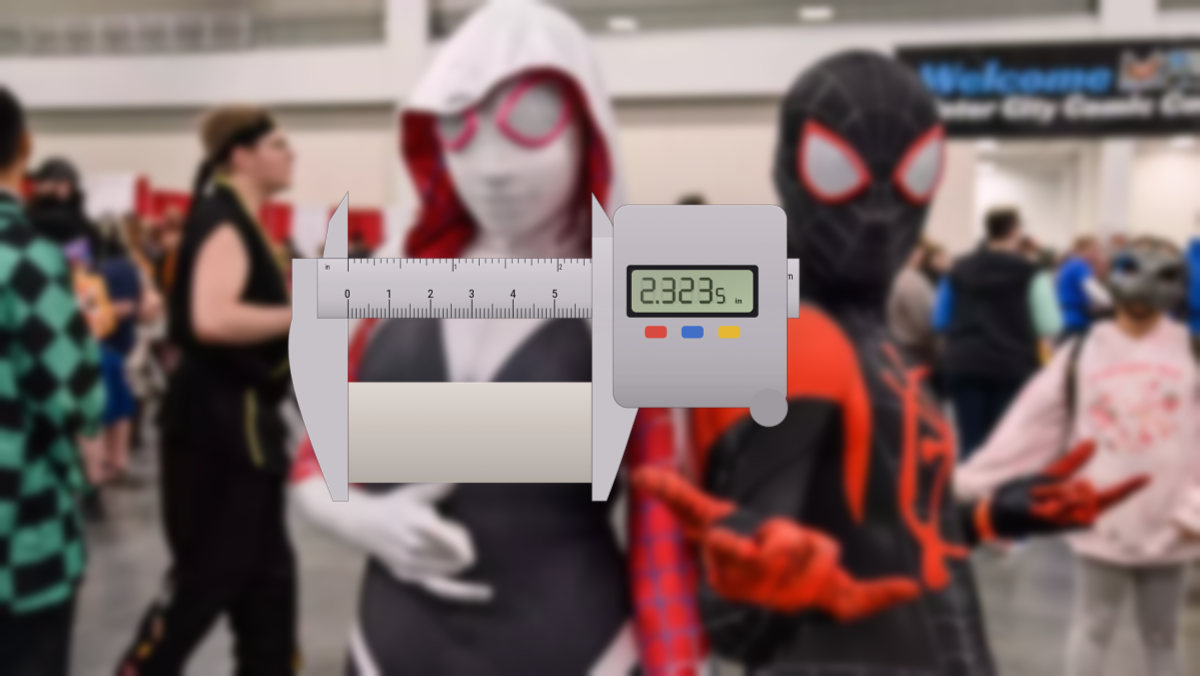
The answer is 2.3235 in
